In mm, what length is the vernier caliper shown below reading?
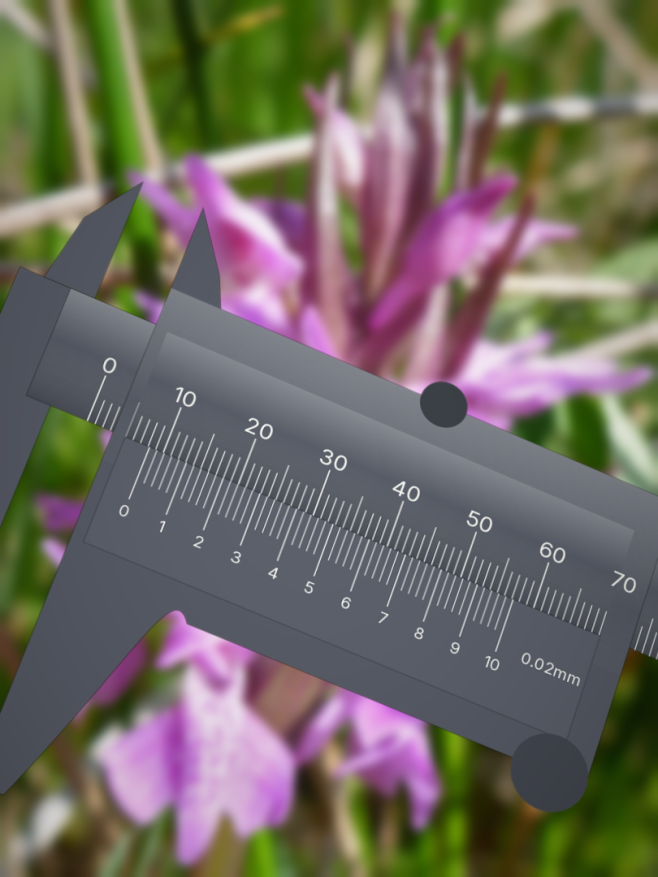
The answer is 8.2 mm
